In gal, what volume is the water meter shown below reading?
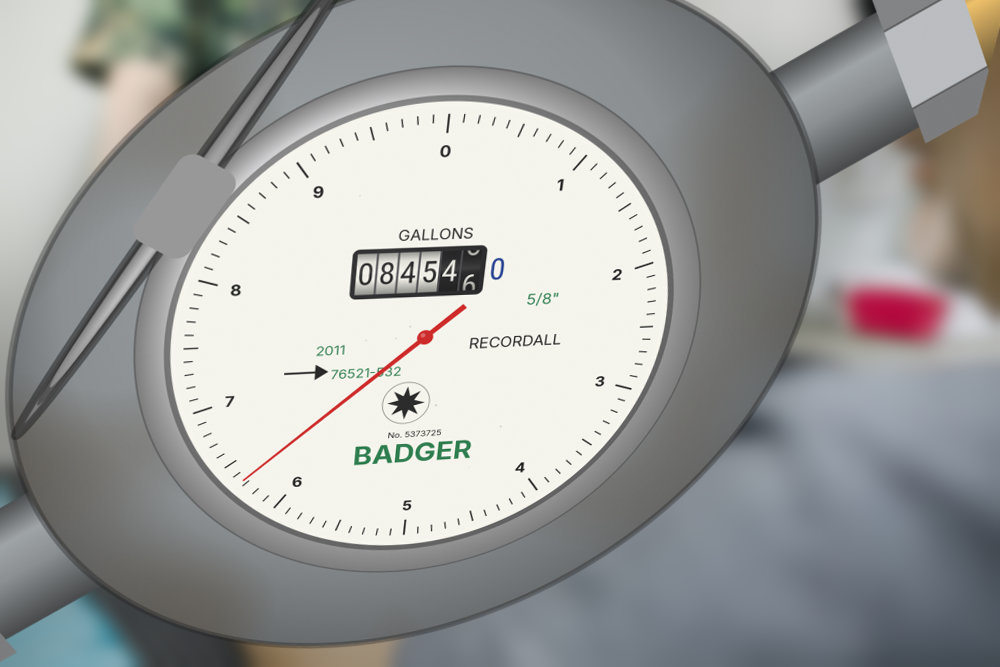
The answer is 845456.3 gal
